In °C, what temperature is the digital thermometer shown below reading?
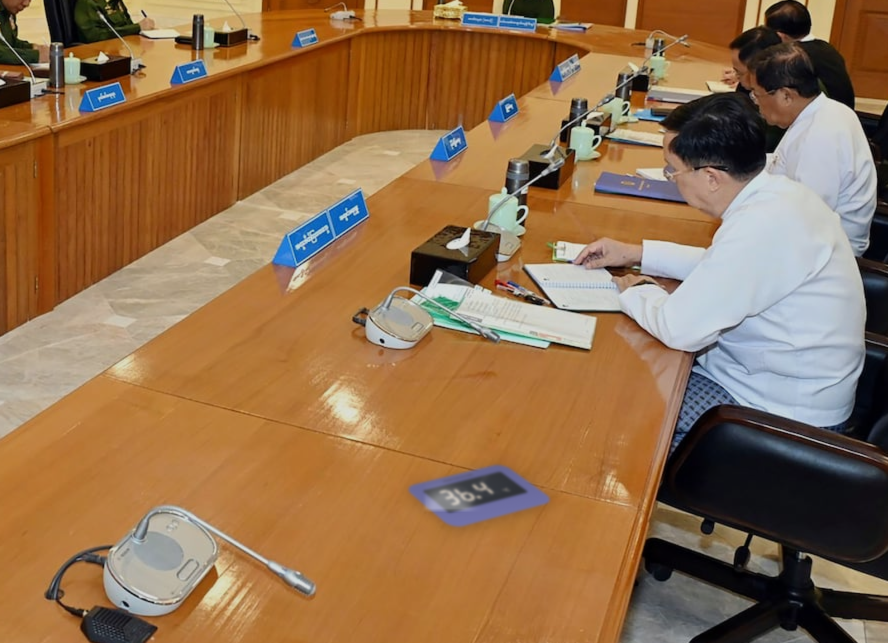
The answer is 36.4 °C
